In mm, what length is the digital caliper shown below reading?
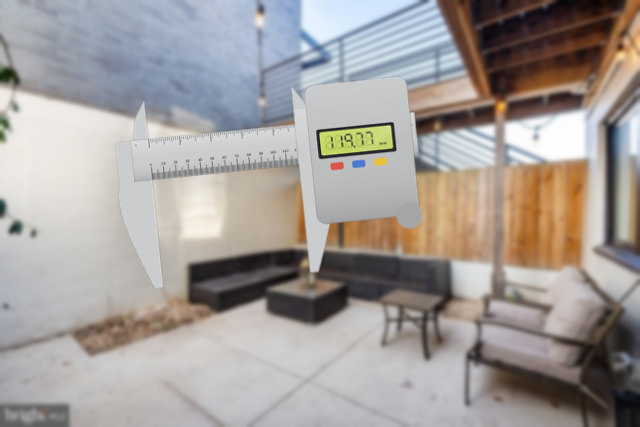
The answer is 119.77 mm
